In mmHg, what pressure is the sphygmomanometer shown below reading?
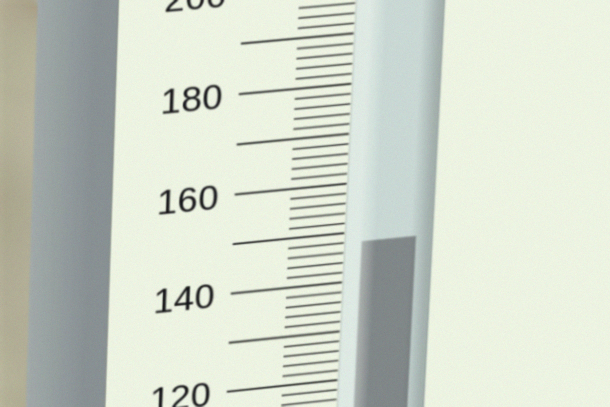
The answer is 148 mmHg
